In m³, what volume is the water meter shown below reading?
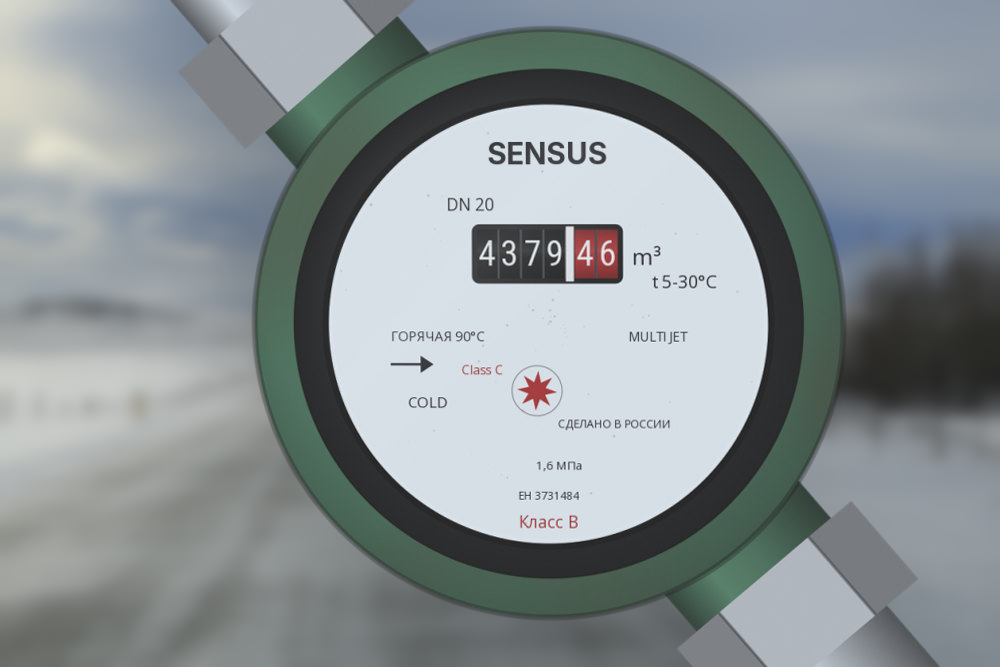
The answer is 4379.46 m³
